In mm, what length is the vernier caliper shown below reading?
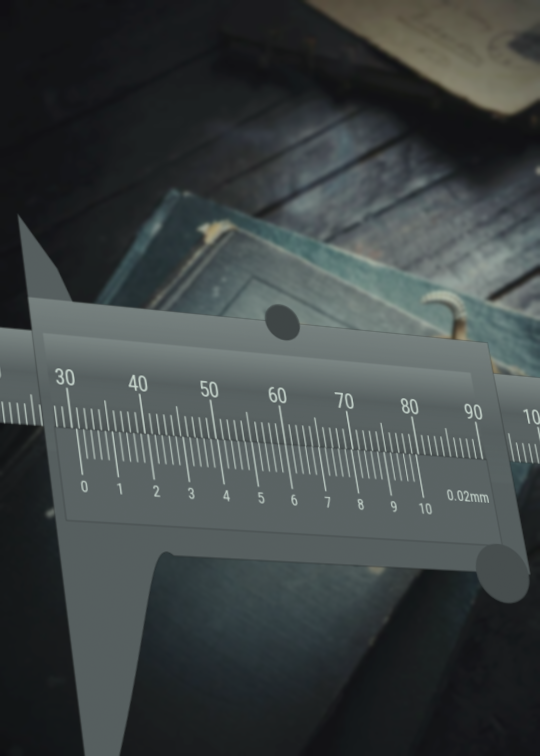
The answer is 30.6 mm
